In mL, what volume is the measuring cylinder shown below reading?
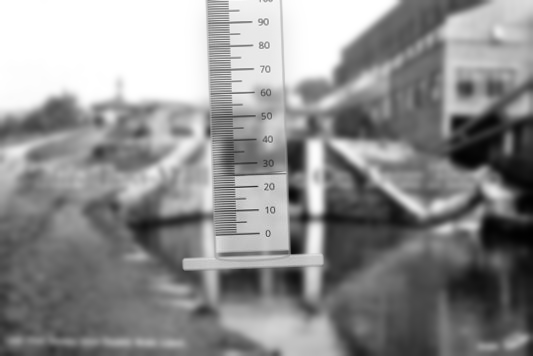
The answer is 25 mL
